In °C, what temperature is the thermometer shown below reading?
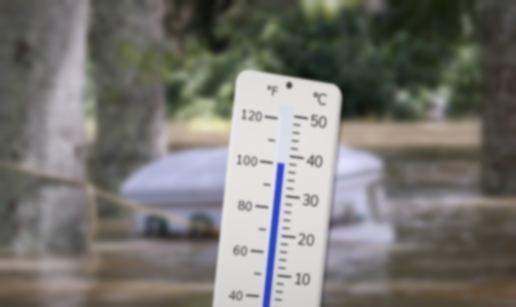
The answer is 38 °C
